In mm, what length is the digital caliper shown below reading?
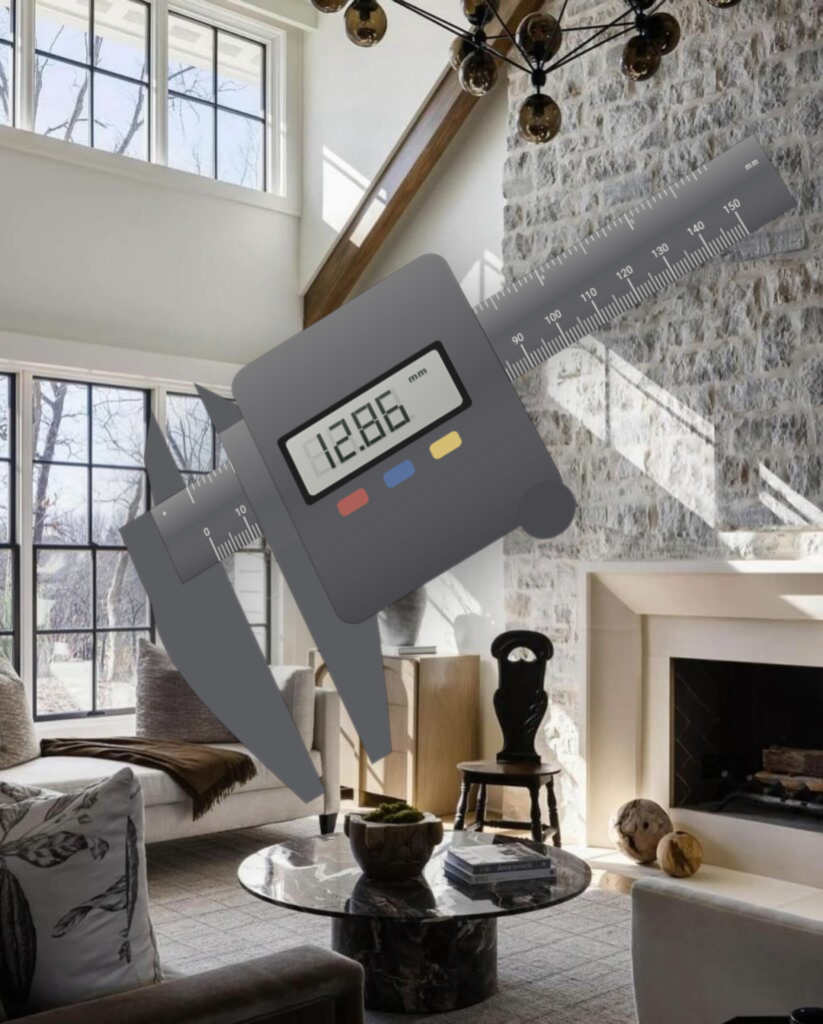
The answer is 12.86 mm
